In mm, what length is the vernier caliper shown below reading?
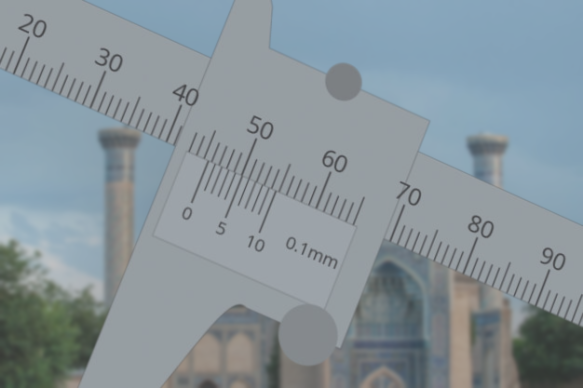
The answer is 45.6 mm
